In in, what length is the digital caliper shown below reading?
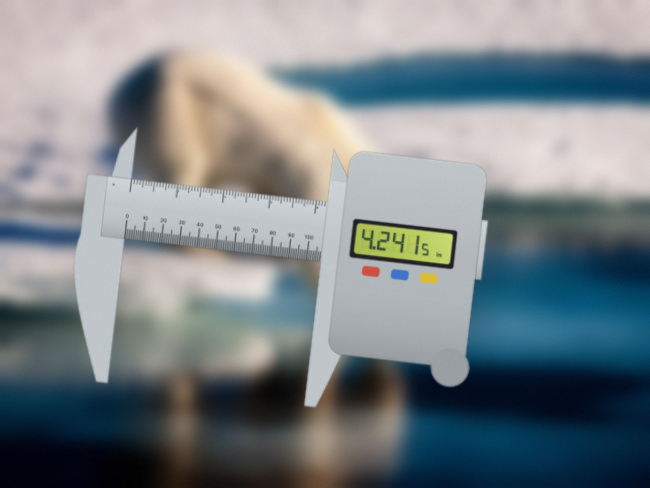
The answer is 4.2415 in
